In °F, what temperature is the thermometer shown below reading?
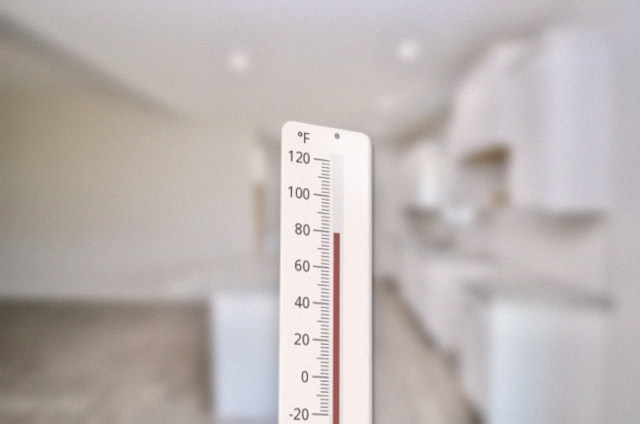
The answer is 80 °F
